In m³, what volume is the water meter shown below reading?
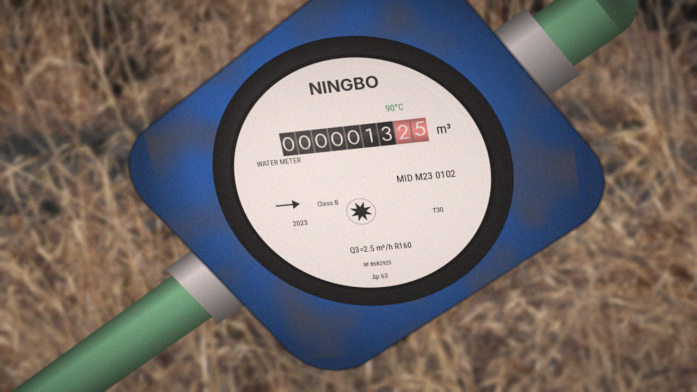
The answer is 13.25 m³
